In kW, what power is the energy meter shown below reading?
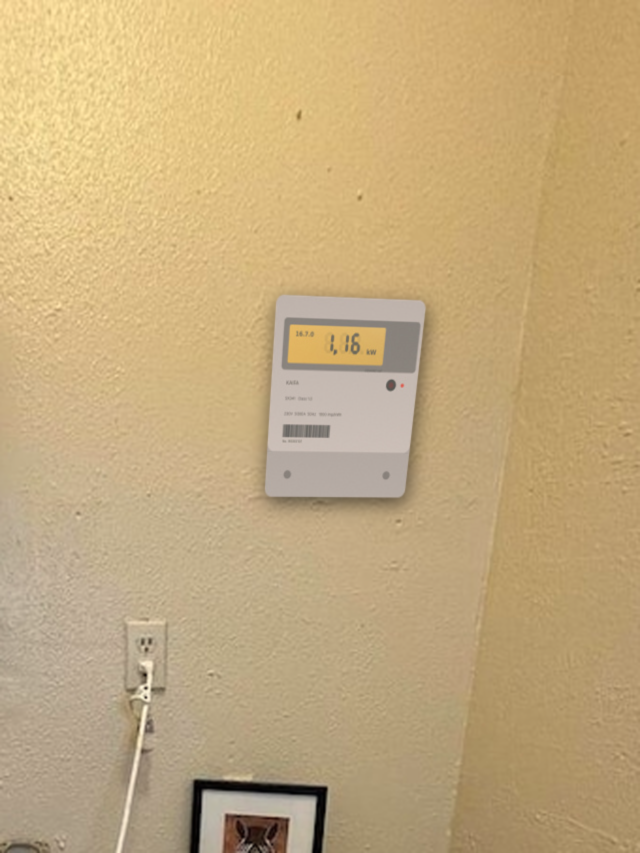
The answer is 1.16 kW
